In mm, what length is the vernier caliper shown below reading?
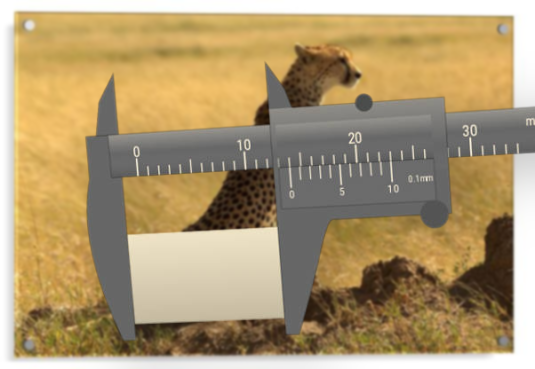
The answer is 14.0 mm
